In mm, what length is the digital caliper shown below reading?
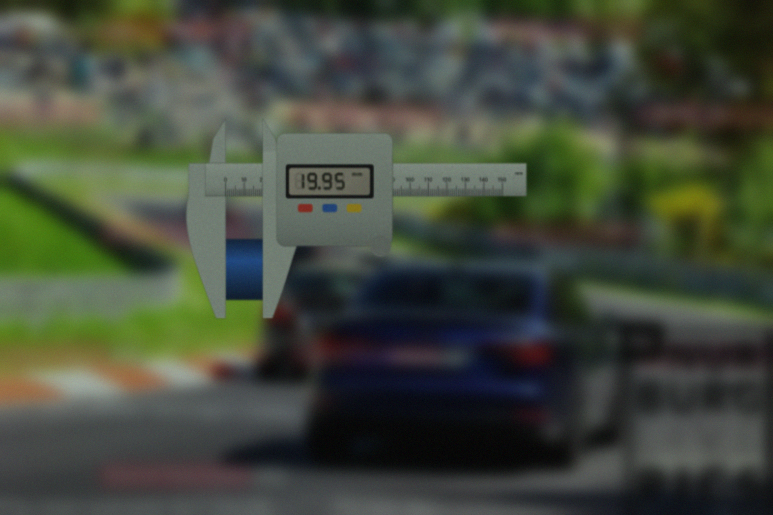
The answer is 19.95 mm
